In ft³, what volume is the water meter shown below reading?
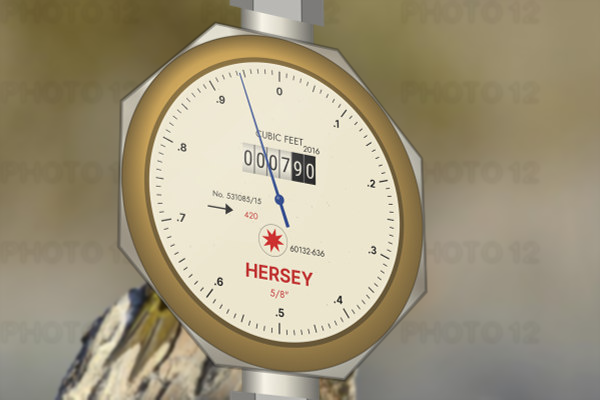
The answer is 789.94 ft³
